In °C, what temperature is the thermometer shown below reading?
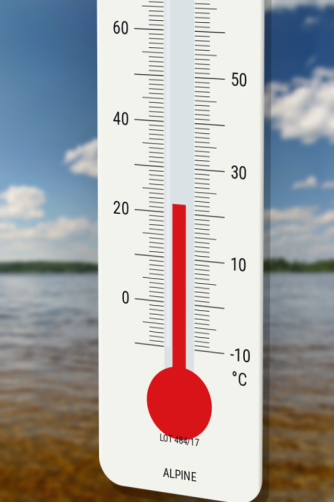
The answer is 22 °C
